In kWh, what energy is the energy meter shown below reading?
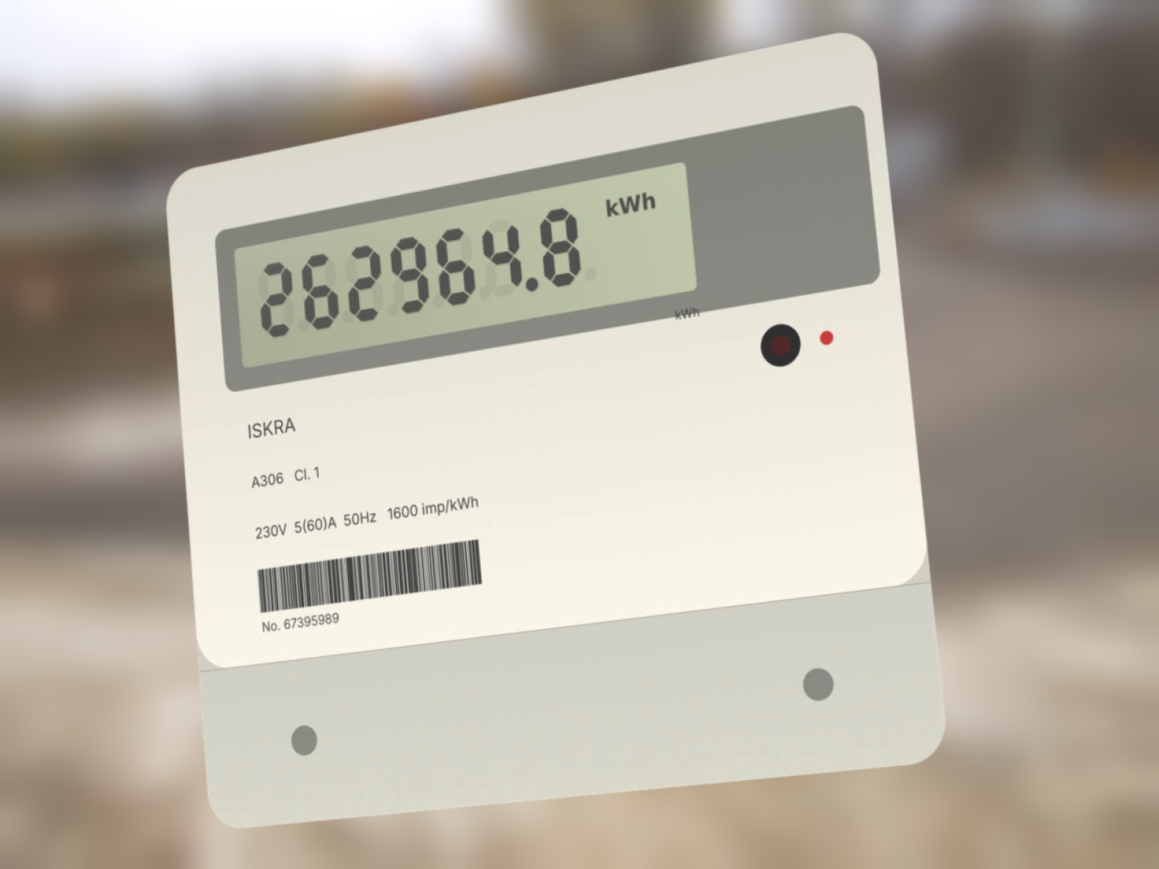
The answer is 262964.8 kWh
